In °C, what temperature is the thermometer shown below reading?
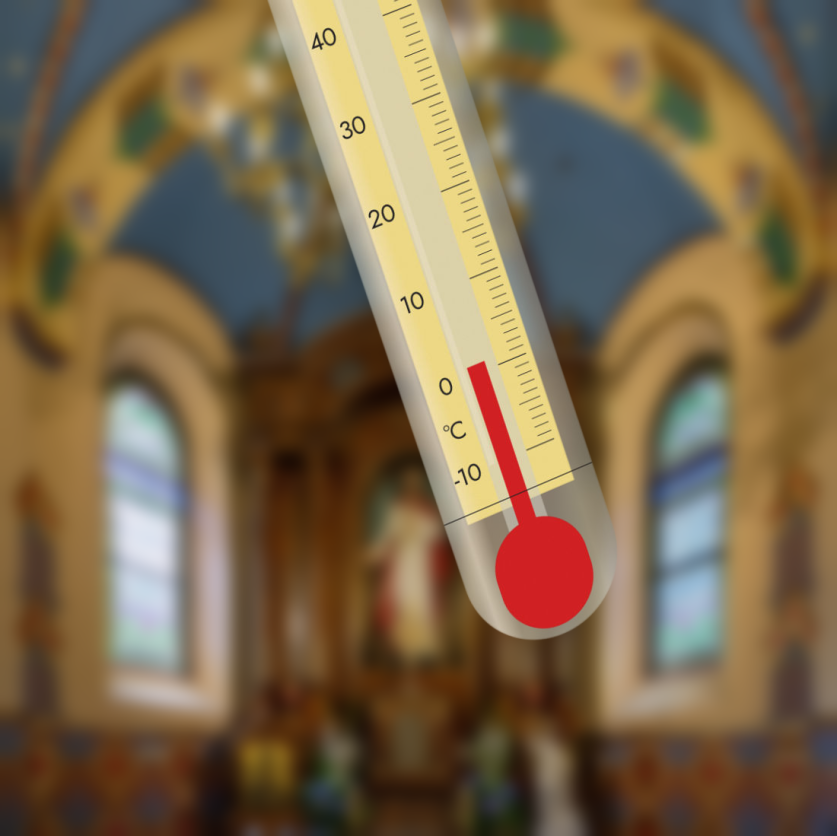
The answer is 1 °C
